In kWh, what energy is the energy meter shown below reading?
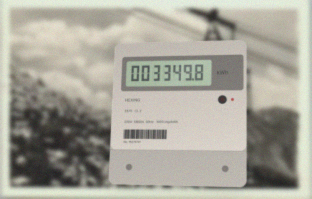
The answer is 3349.8 kWh
